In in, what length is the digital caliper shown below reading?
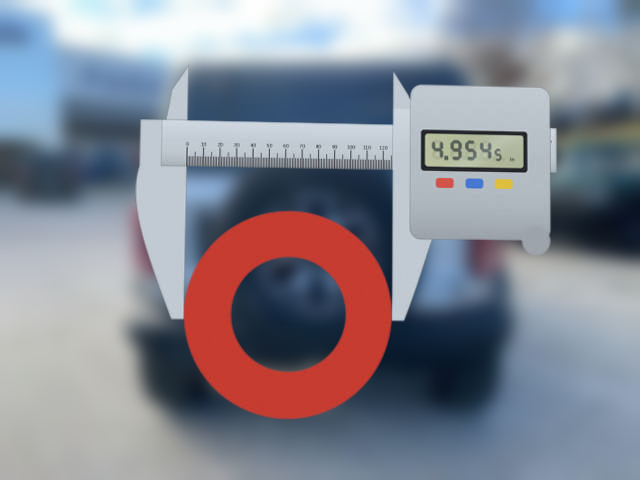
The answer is 4.9545 in
